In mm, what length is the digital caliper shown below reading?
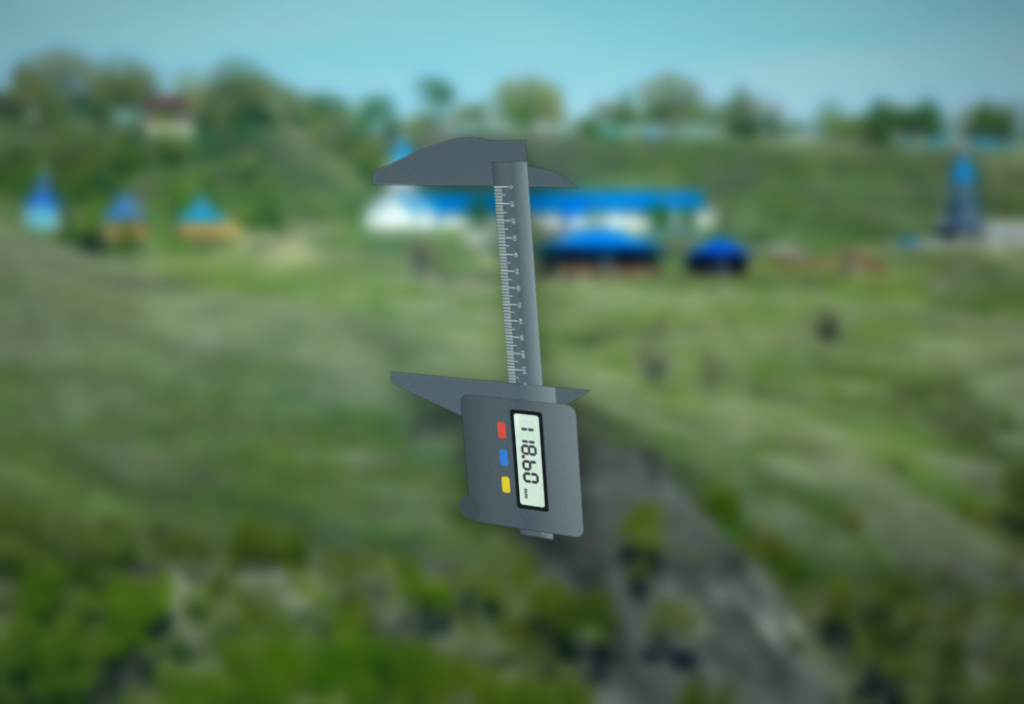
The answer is 118.60 mm
